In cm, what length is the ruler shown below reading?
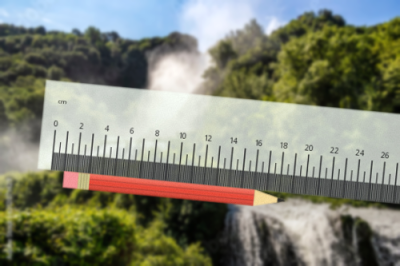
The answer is 17.5 cm
